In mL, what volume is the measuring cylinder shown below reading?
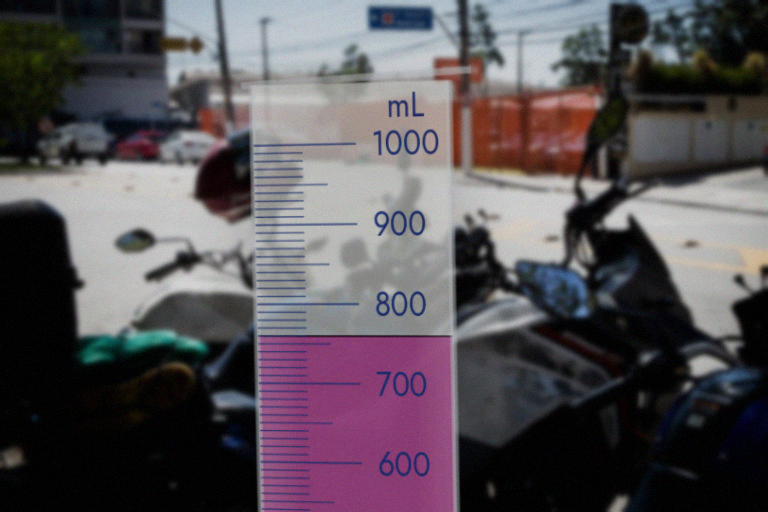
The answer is 760 mL
